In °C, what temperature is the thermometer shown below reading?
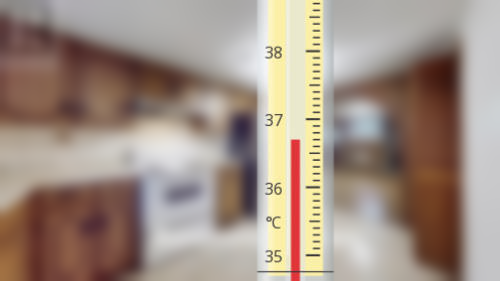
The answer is 36.7 °C
